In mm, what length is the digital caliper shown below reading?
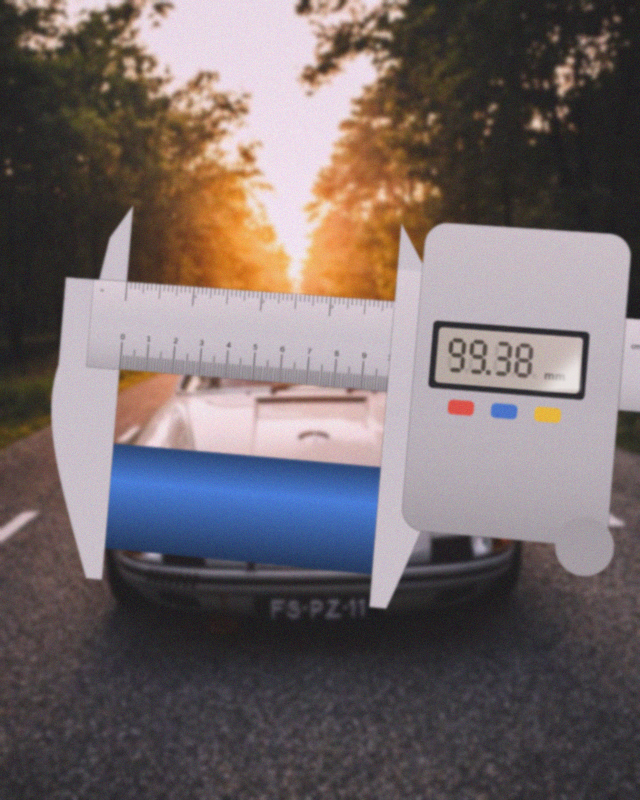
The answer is 99.38 mm
